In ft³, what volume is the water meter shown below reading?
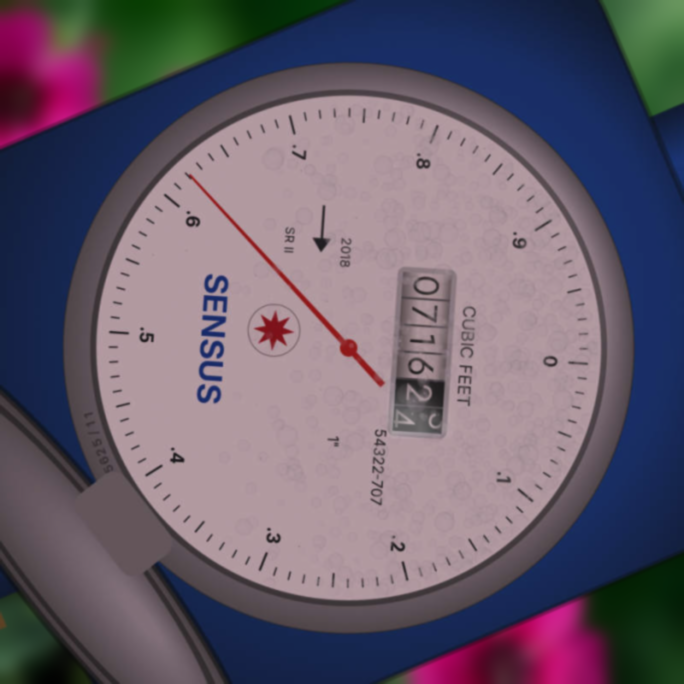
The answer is 71623.62 ft³
